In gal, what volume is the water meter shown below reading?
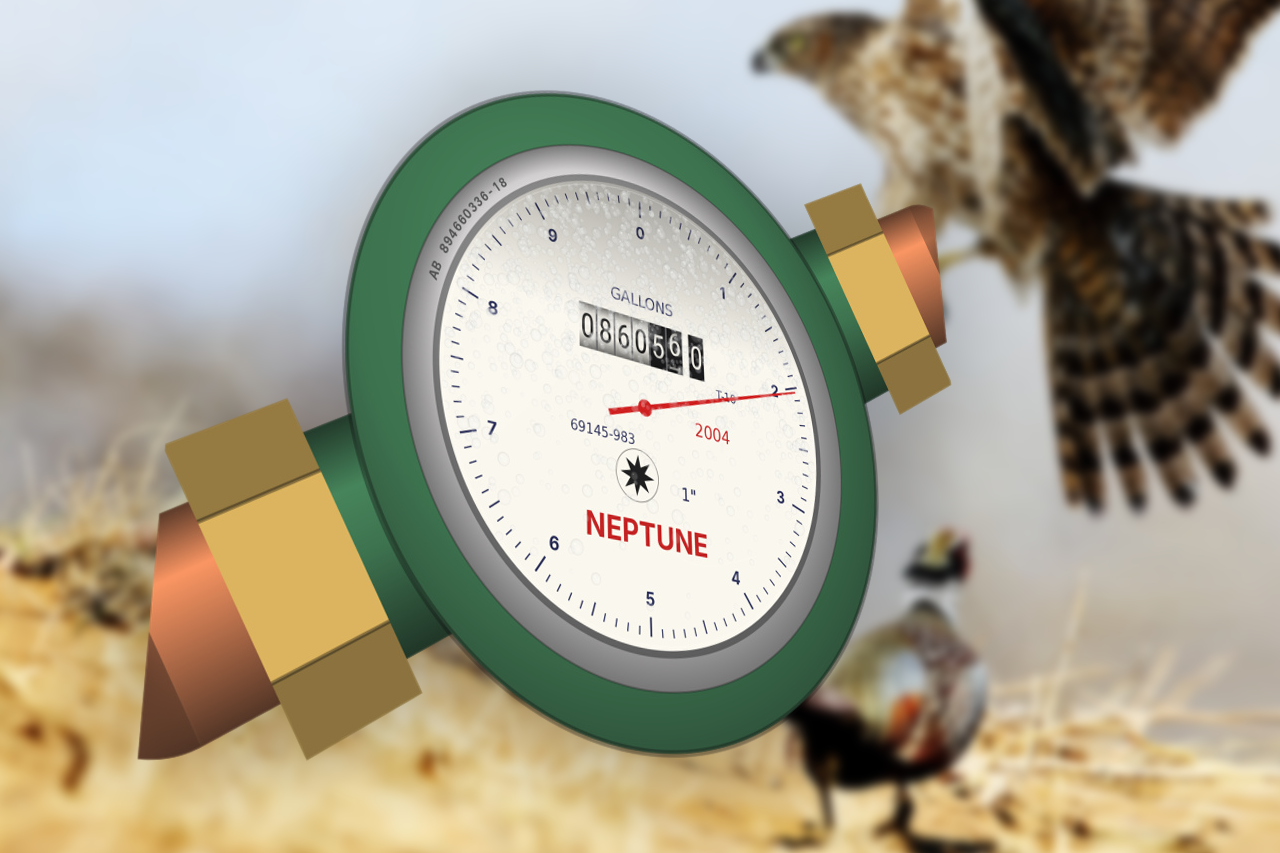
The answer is 860562.0 gal
